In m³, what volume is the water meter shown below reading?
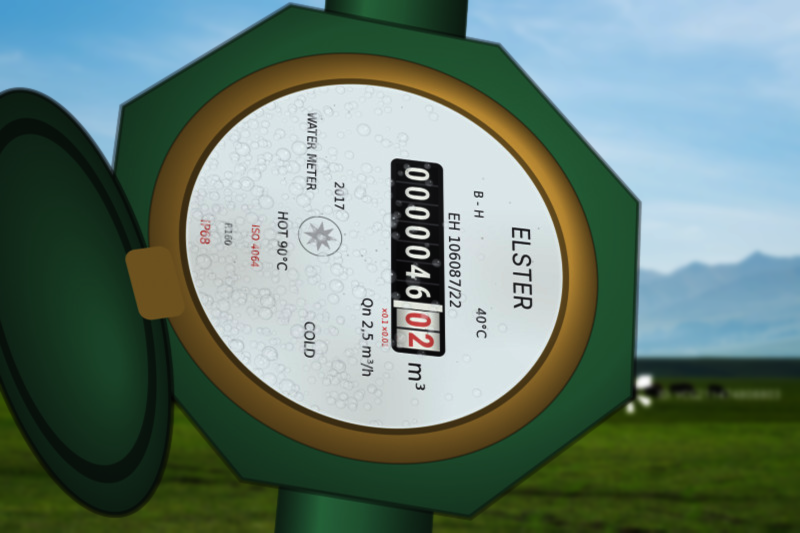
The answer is 46.02 m³
